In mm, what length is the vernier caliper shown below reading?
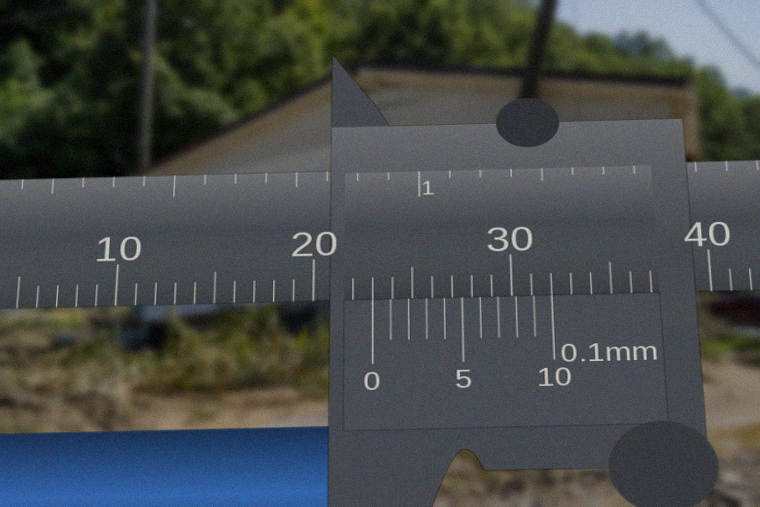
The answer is 23.0 mm
